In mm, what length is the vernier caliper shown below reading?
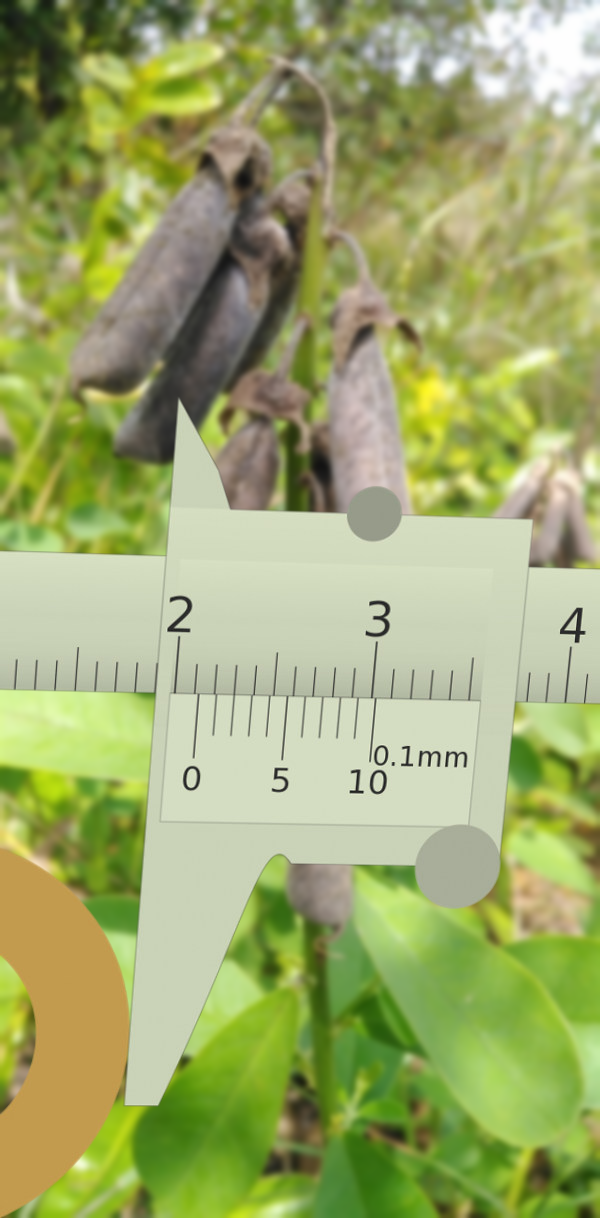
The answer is 21.2 mm
